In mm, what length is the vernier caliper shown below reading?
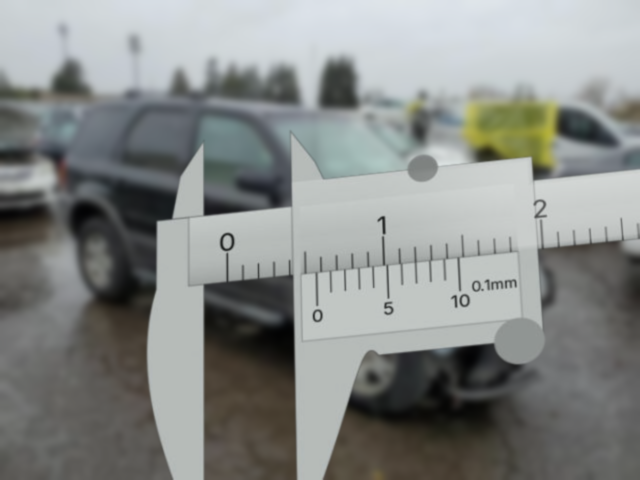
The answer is 5.7 mm
